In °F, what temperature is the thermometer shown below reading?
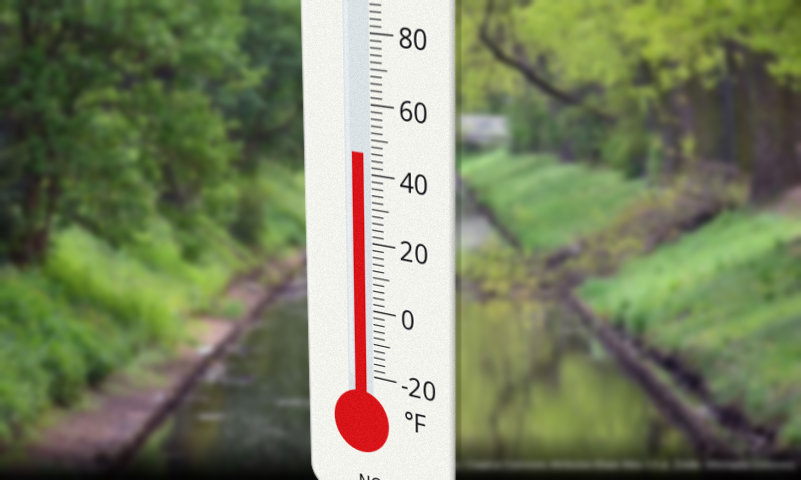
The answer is 46 °F
